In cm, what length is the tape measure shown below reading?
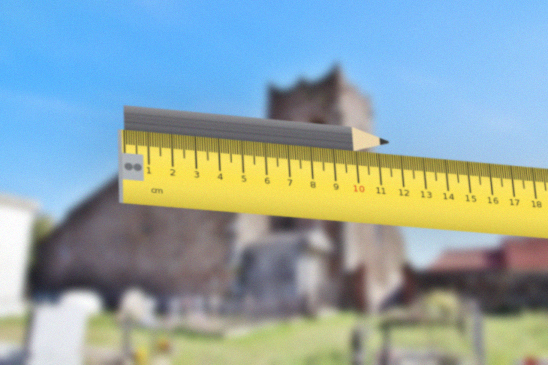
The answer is 11.5 cm
